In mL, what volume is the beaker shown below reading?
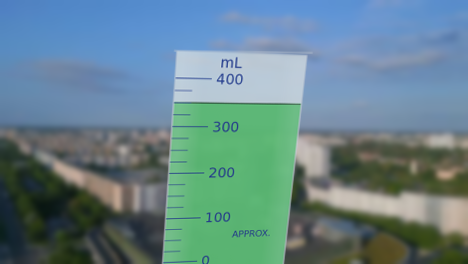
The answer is 350 mL
